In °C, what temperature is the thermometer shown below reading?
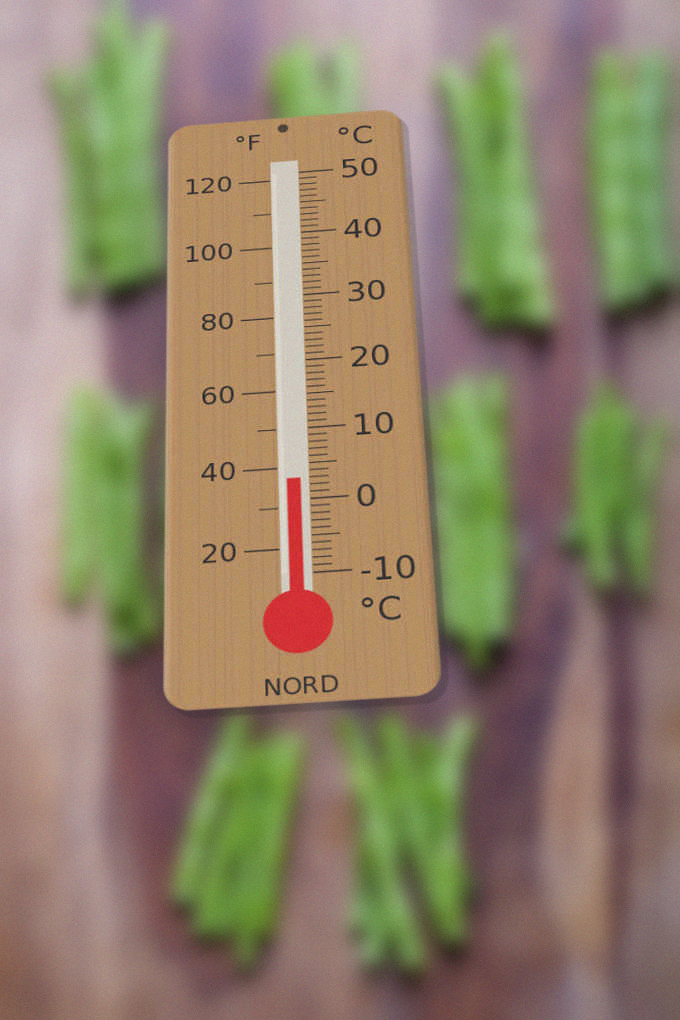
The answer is 3 °C
